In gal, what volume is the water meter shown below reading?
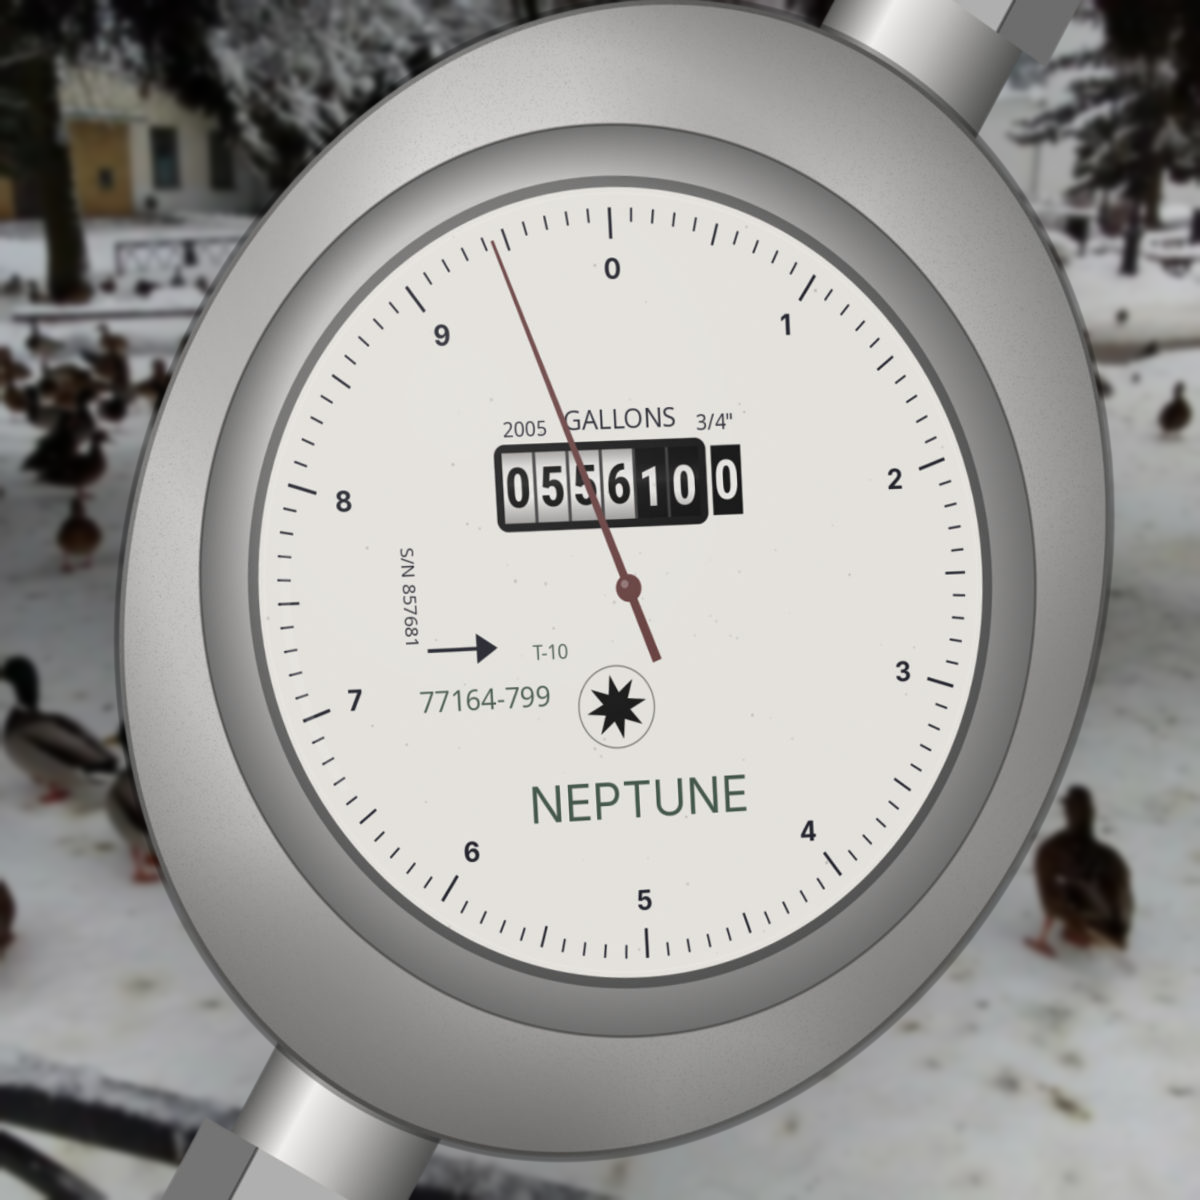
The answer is 556099.4 gal
